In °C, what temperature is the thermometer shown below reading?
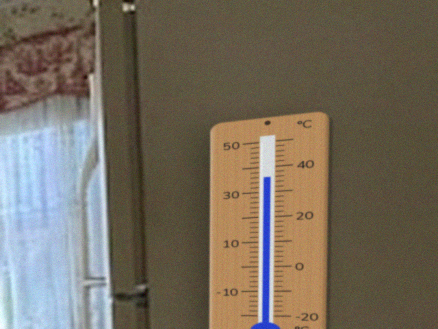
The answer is 36 °C
